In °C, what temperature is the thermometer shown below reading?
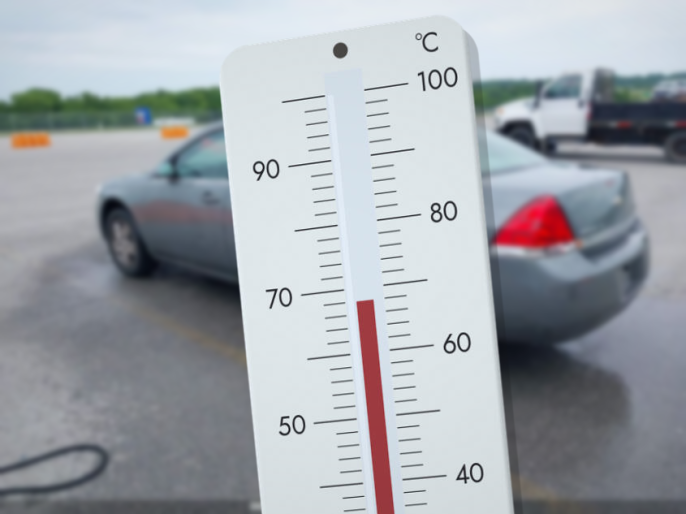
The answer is 68 °C
